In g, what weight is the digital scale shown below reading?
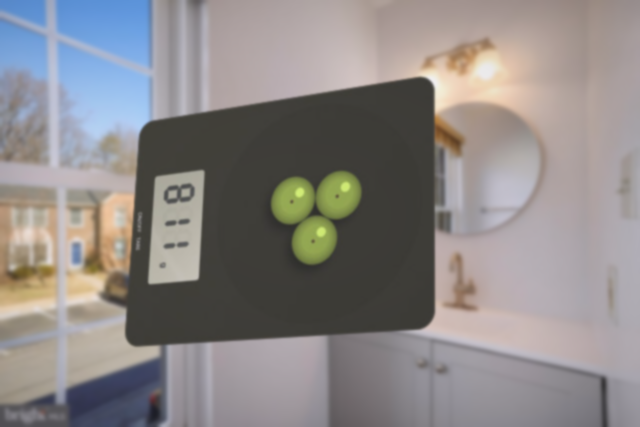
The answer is 811 g
